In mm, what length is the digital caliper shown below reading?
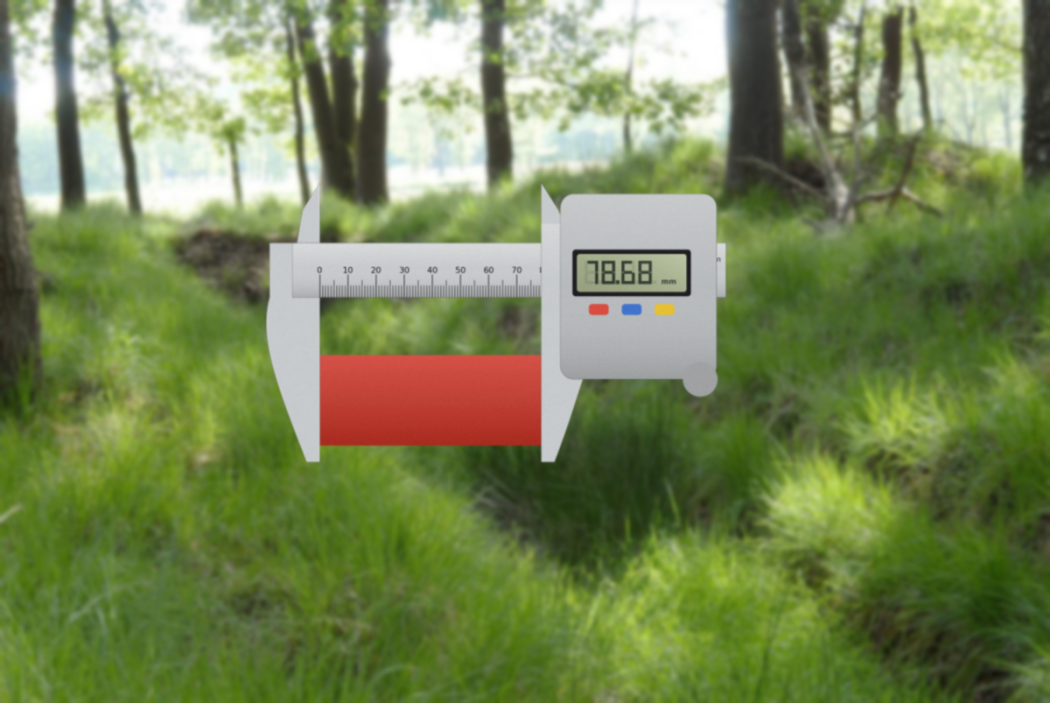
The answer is 78.68 mm
